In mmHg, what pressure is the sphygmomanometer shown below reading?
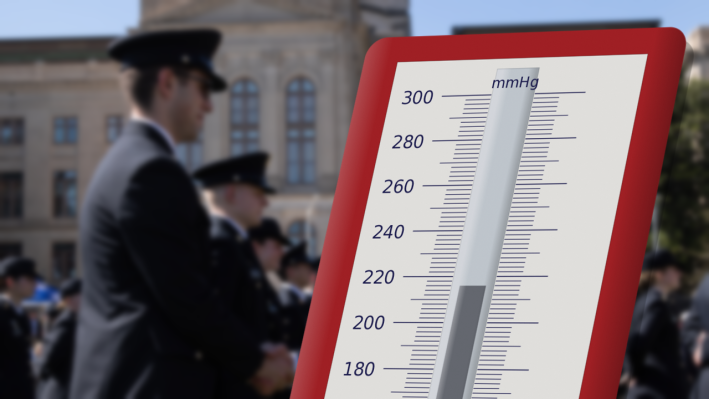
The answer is 216 mmHg
